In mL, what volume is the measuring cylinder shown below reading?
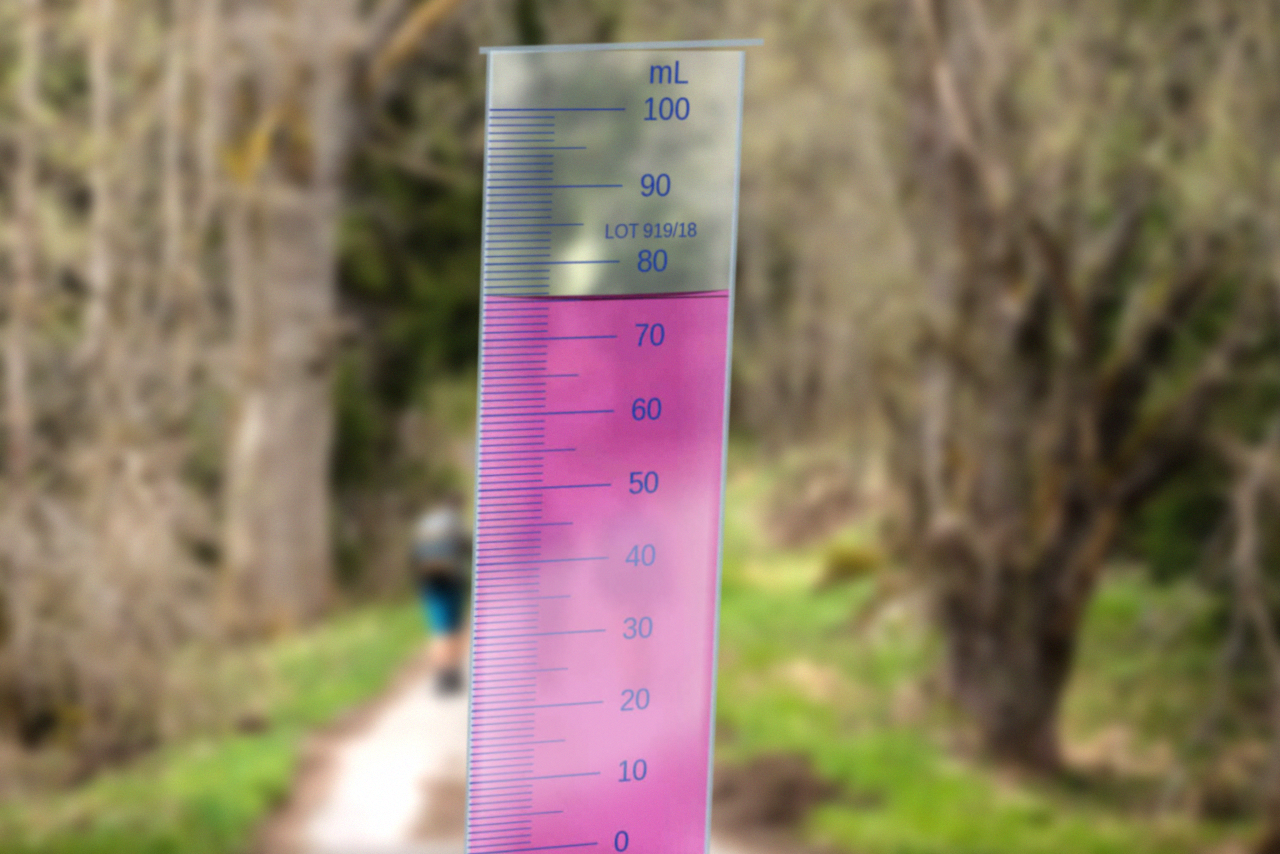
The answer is 75 mL
